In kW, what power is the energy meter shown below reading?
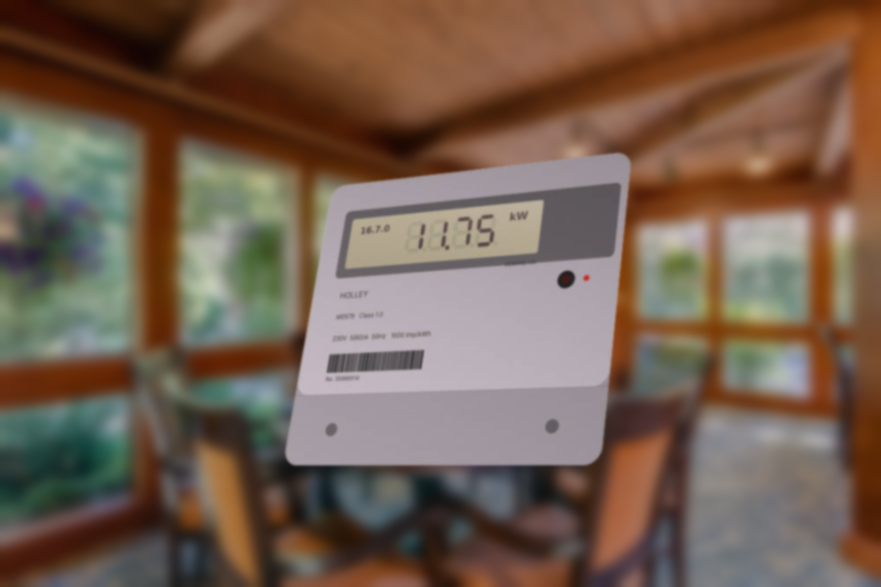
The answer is 11.75 kW
